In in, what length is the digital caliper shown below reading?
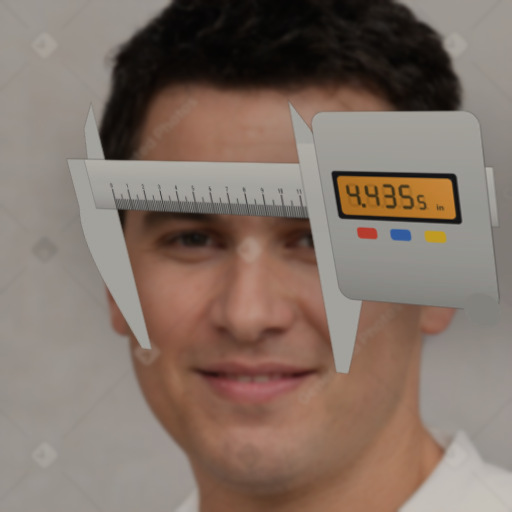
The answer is 4.4355 in
